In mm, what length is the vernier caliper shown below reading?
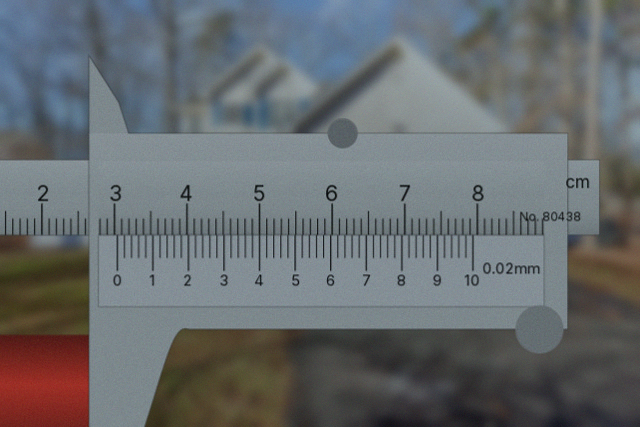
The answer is 30.4 mm
